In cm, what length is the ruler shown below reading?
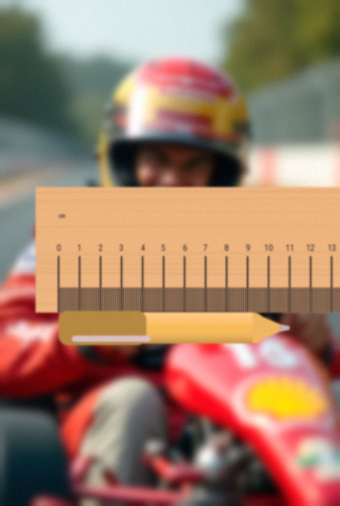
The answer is 11 cm
